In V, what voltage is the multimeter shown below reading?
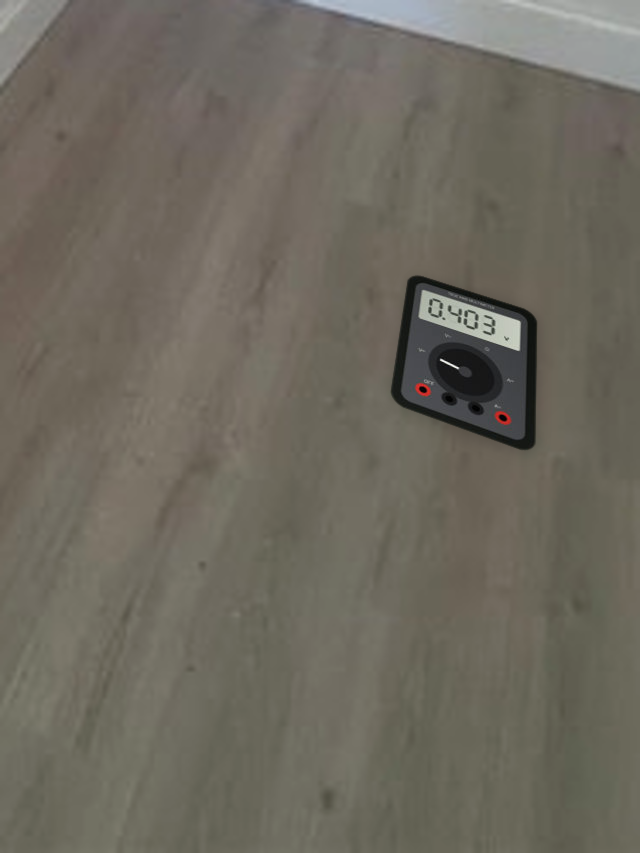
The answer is 0.403 V
